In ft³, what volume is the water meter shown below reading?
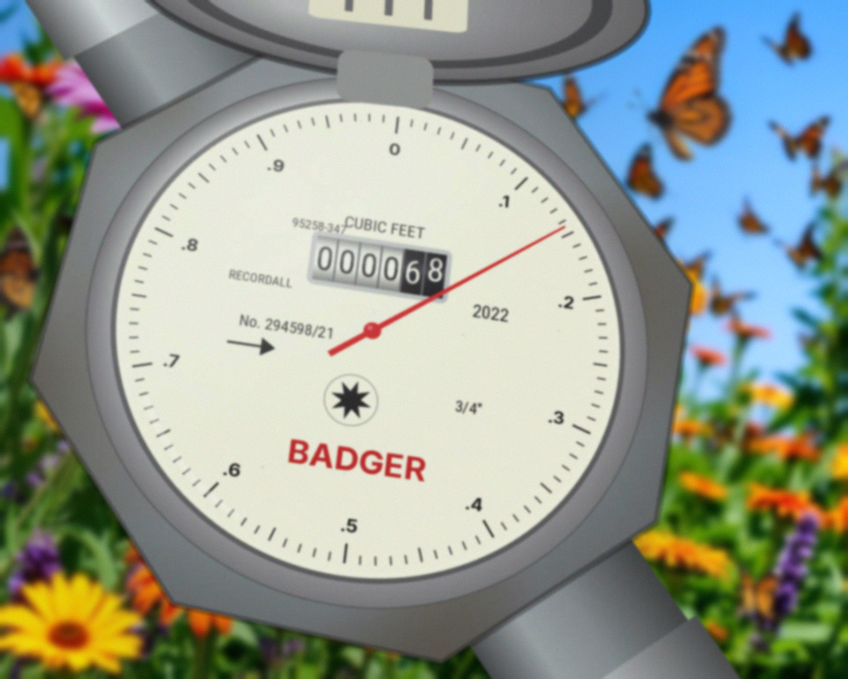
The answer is 68.14 ft³
